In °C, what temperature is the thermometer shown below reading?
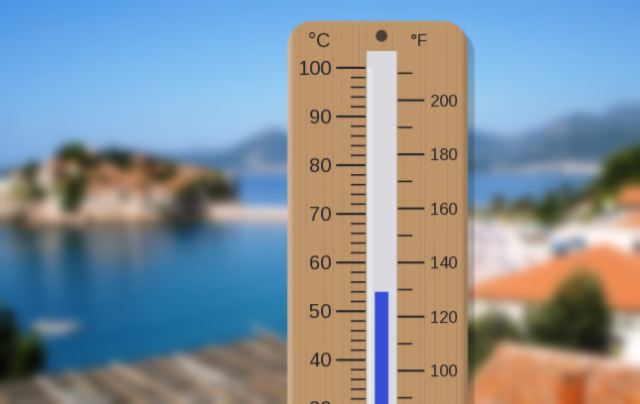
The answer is 54 °C
